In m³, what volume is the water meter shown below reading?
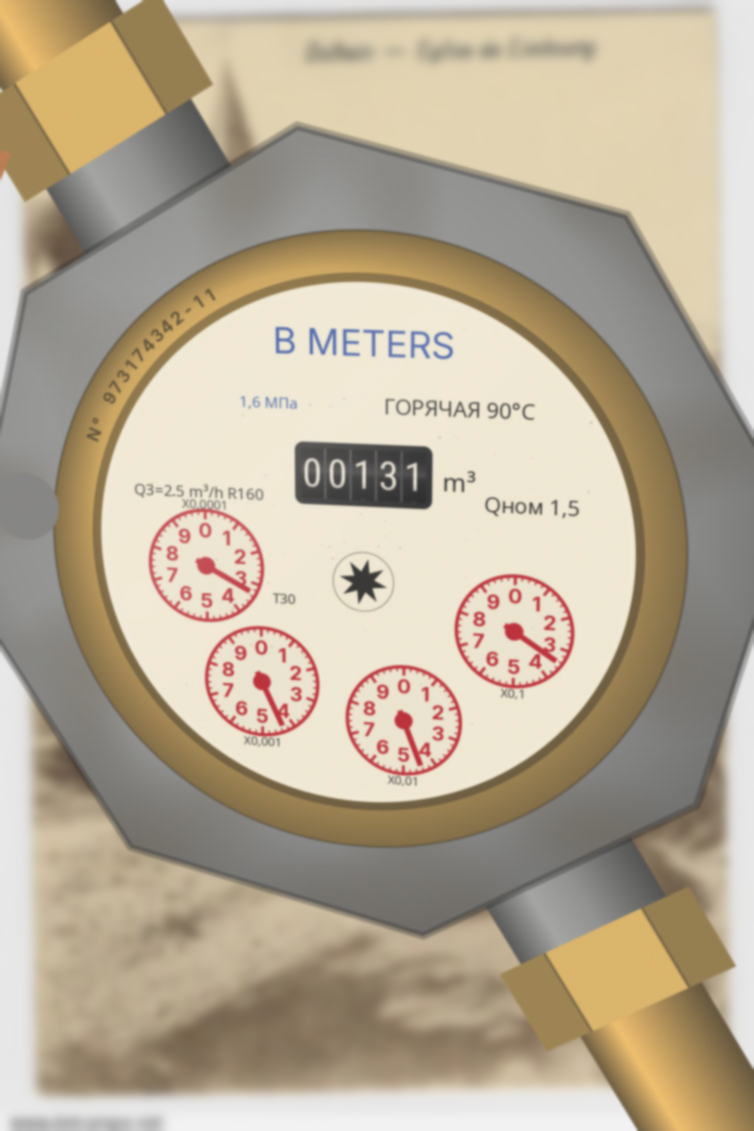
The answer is 131.3443 m³
